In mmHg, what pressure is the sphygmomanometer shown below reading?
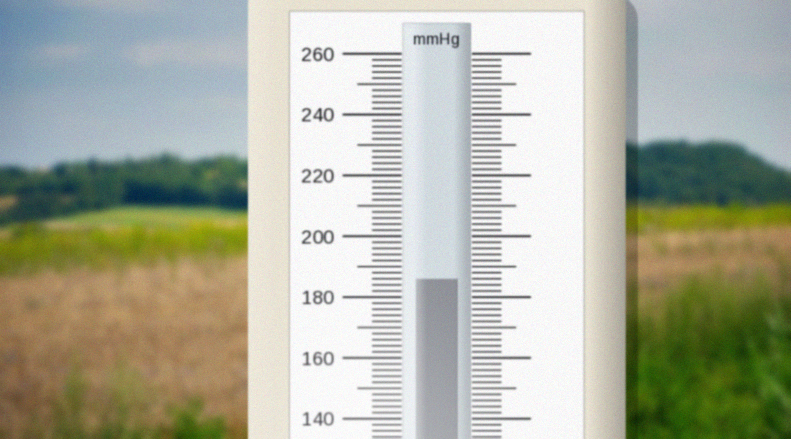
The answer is 186 mmHg
